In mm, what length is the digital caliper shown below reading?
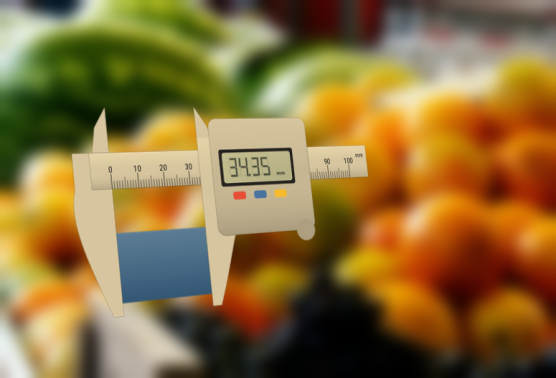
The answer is 34.35 mm
